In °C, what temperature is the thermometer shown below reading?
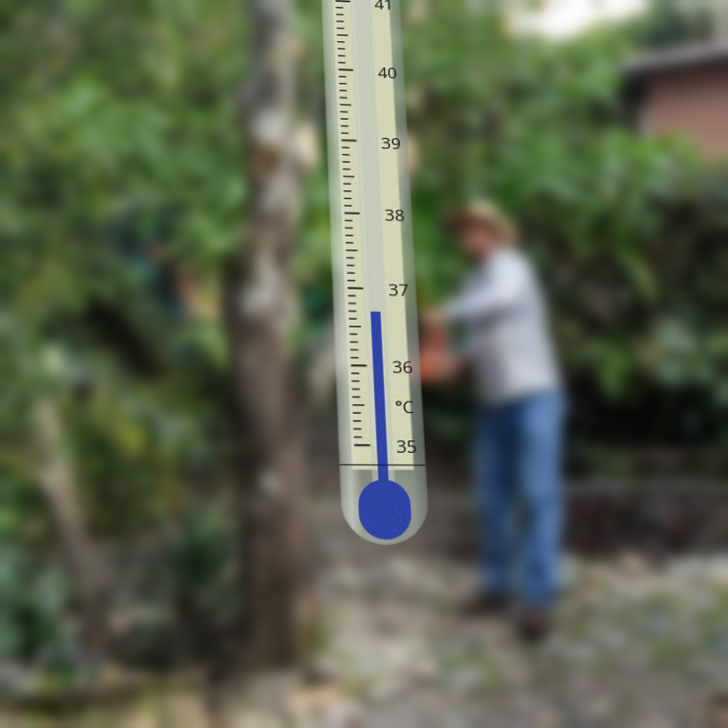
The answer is 36.7 °C
